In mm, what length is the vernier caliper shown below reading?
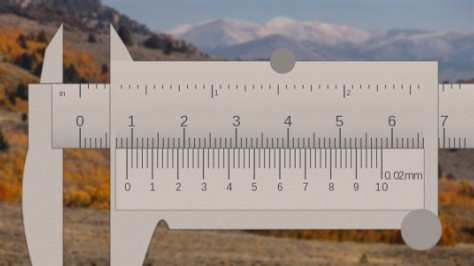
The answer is 9.0 mm
